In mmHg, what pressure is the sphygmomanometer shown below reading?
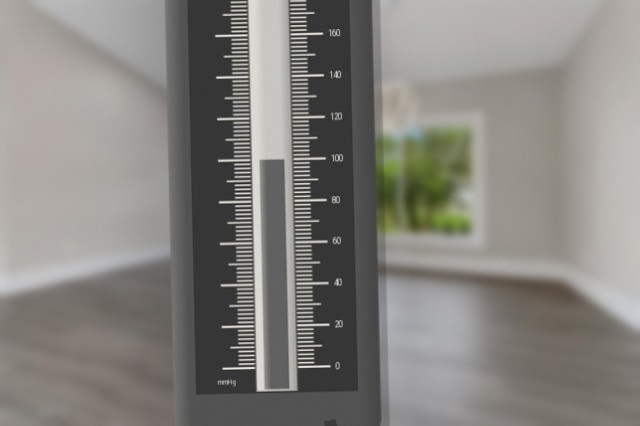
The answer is 100 mmHg
